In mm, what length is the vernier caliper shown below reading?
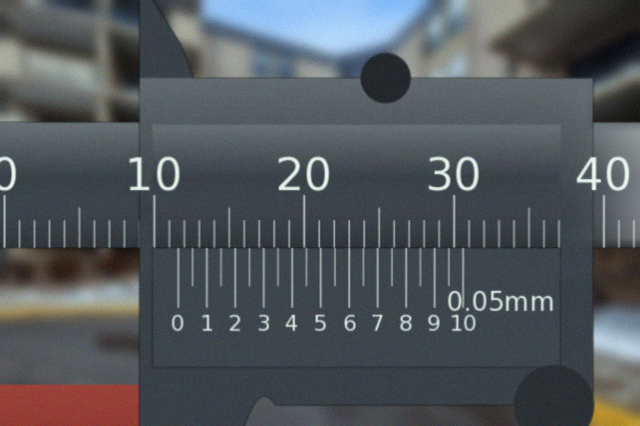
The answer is 11.6 mm
